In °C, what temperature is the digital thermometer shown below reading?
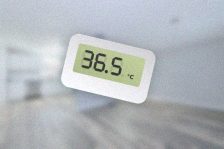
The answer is 36.5 °C
